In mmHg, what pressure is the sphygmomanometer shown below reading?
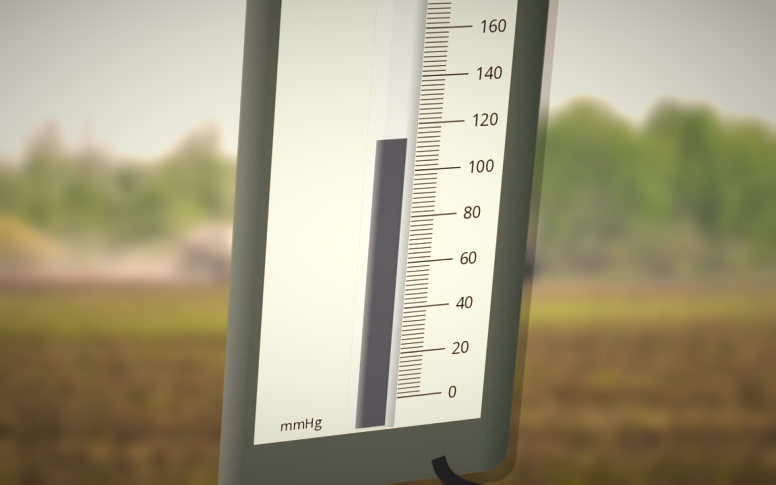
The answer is 114 mmHg
